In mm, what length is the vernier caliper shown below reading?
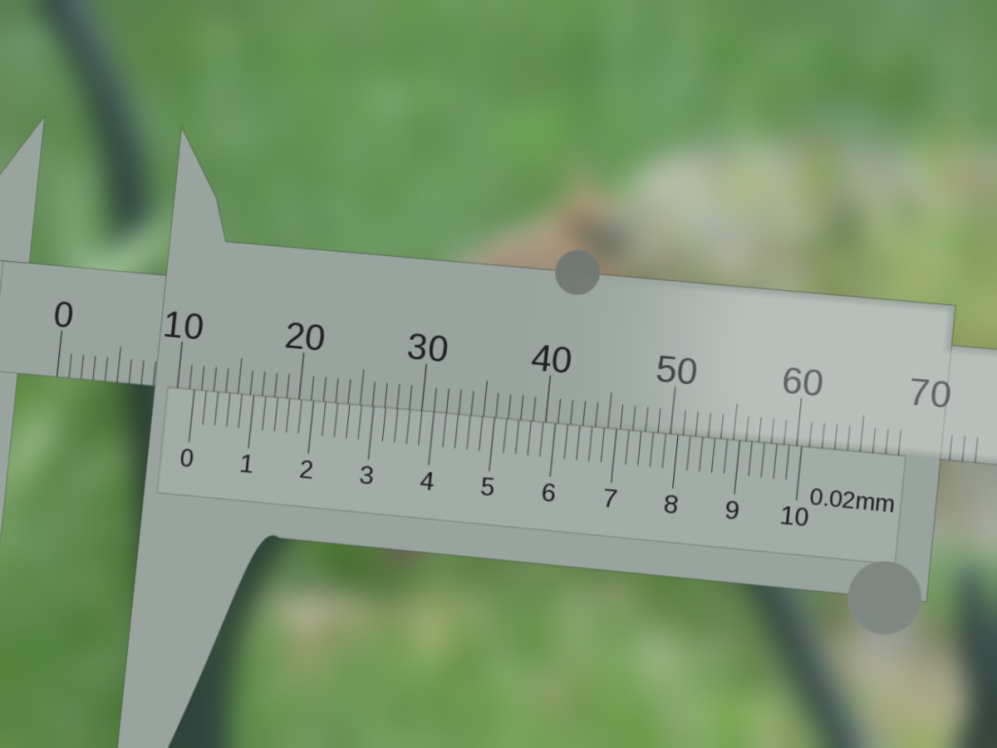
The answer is 11.4 mm
